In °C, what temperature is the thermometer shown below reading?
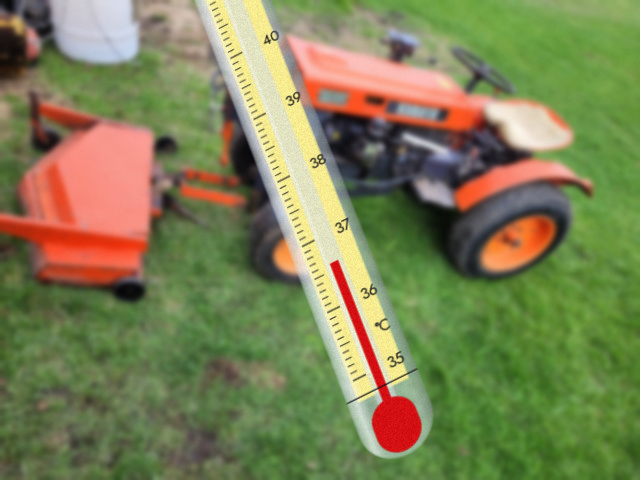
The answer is 36.6 °C
